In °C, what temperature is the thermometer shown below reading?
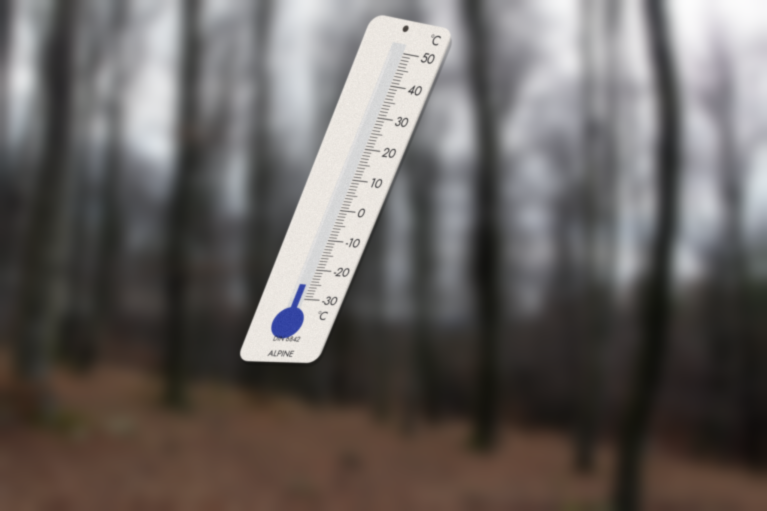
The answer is -25 °C
